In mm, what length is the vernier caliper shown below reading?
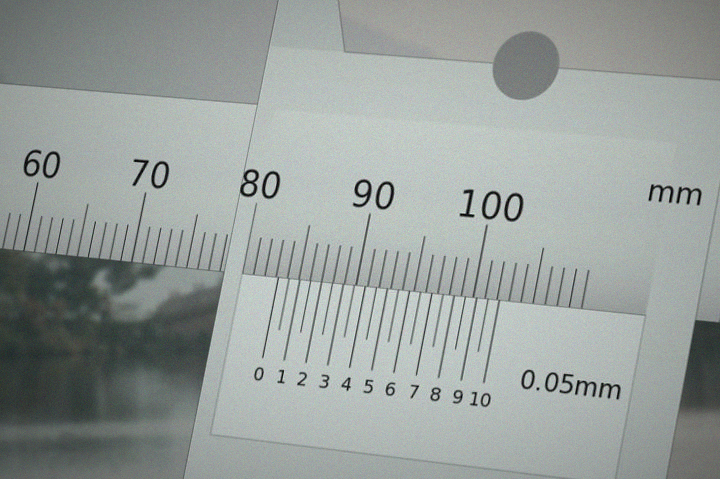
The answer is 83.2 mm
